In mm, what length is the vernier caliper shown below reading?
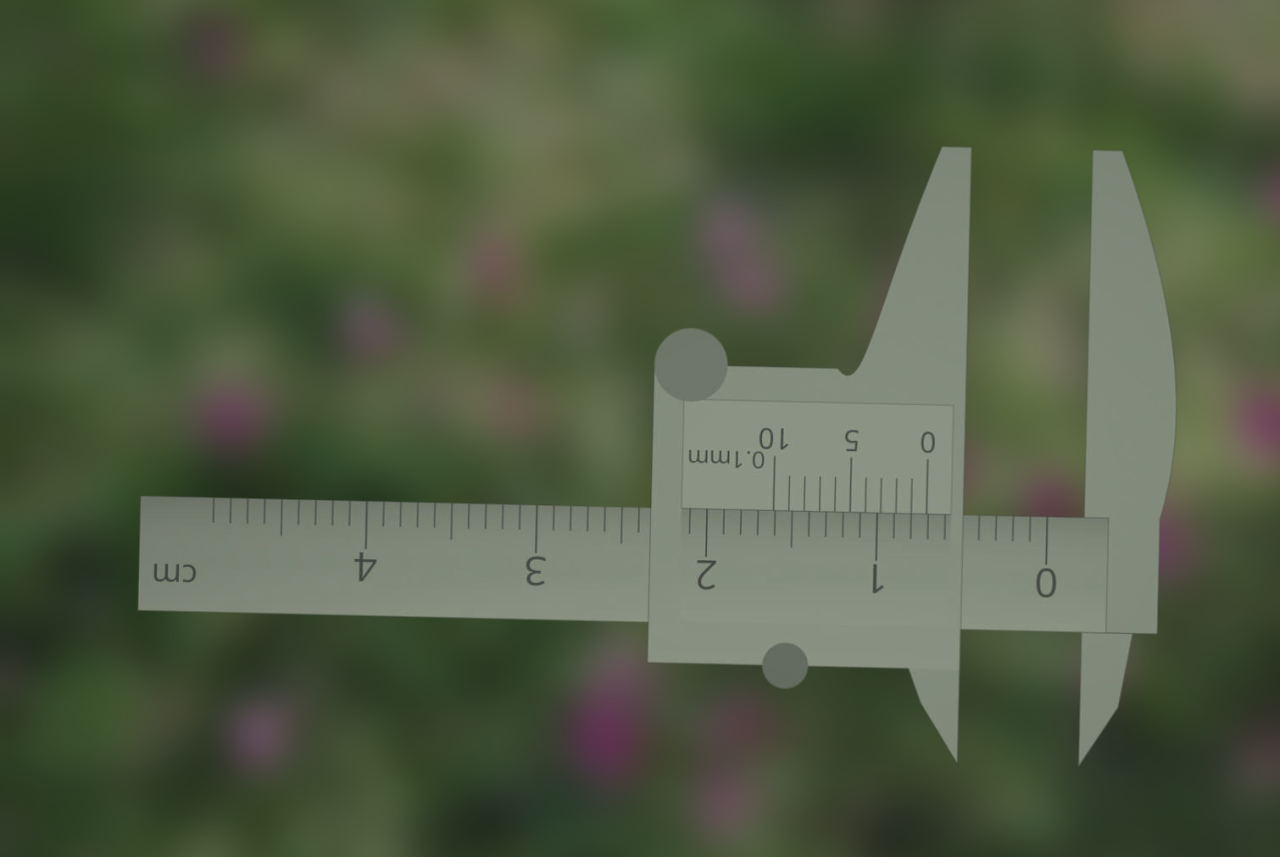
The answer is 7.1 mm
